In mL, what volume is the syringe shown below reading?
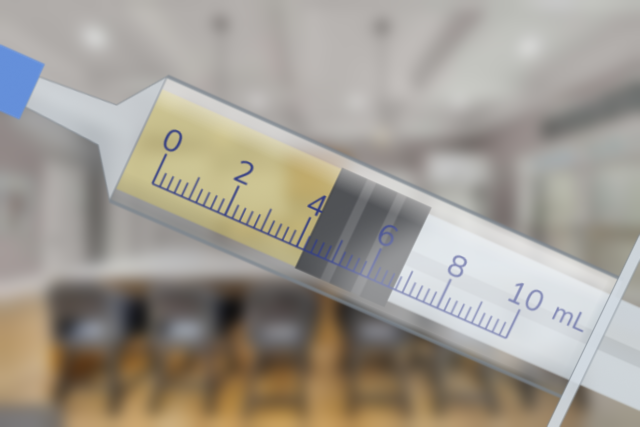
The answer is 4.2 mL
